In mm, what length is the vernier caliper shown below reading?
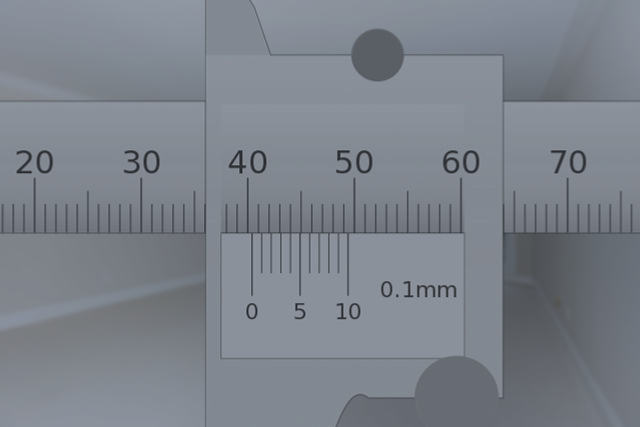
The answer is 40.4 mm
